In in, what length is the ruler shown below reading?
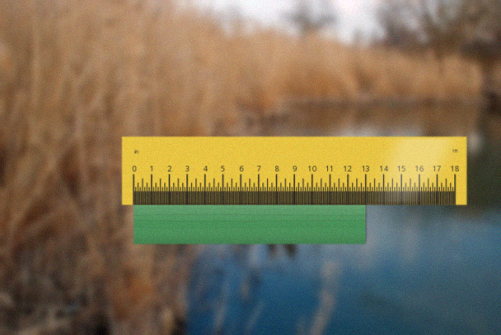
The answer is 13 in
